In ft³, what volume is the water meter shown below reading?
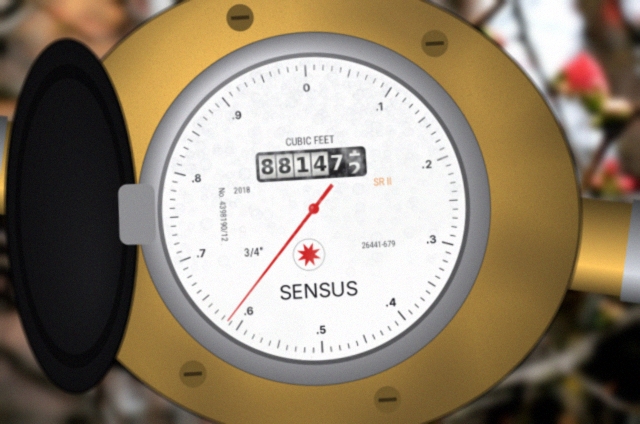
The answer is 881471.61 ft³
